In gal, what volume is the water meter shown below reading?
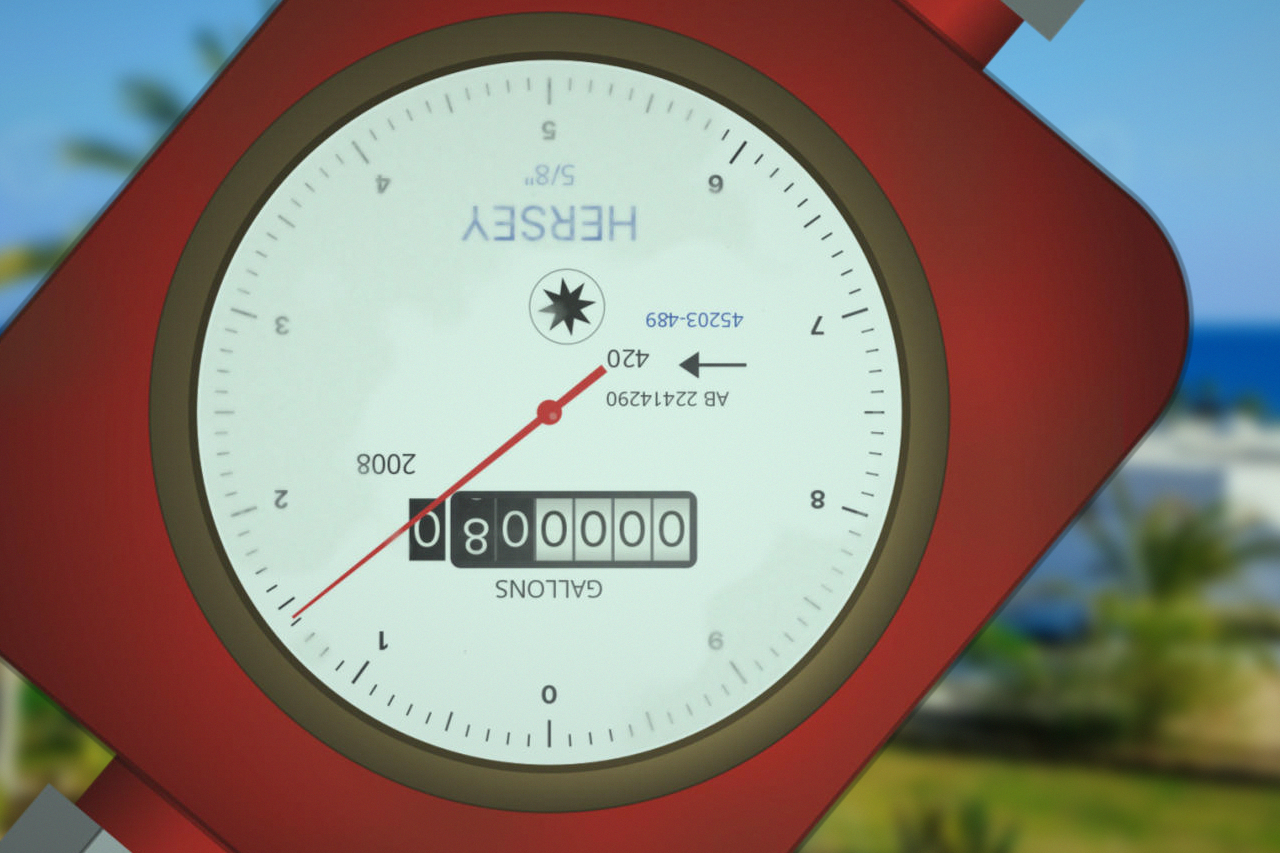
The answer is 81.4 gal
